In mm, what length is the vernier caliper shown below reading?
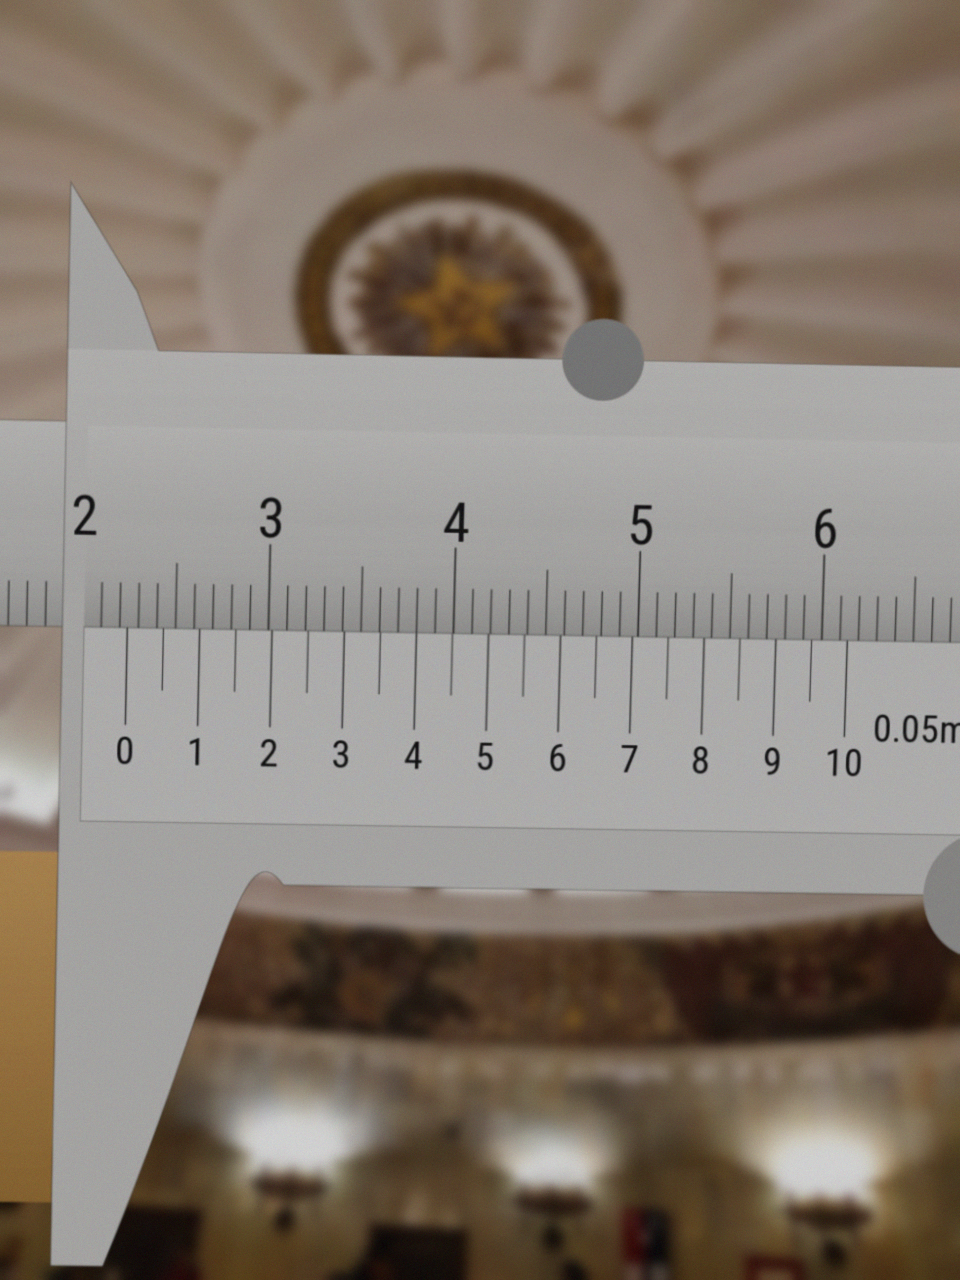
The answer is 22.4 mm
